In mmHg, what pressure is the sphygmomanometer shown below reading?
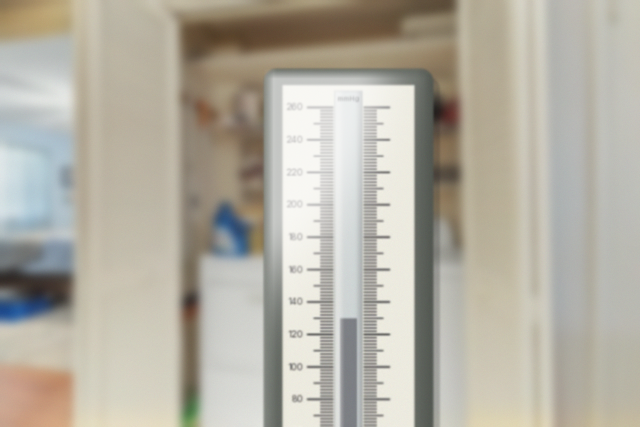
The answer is 130 mmHg
